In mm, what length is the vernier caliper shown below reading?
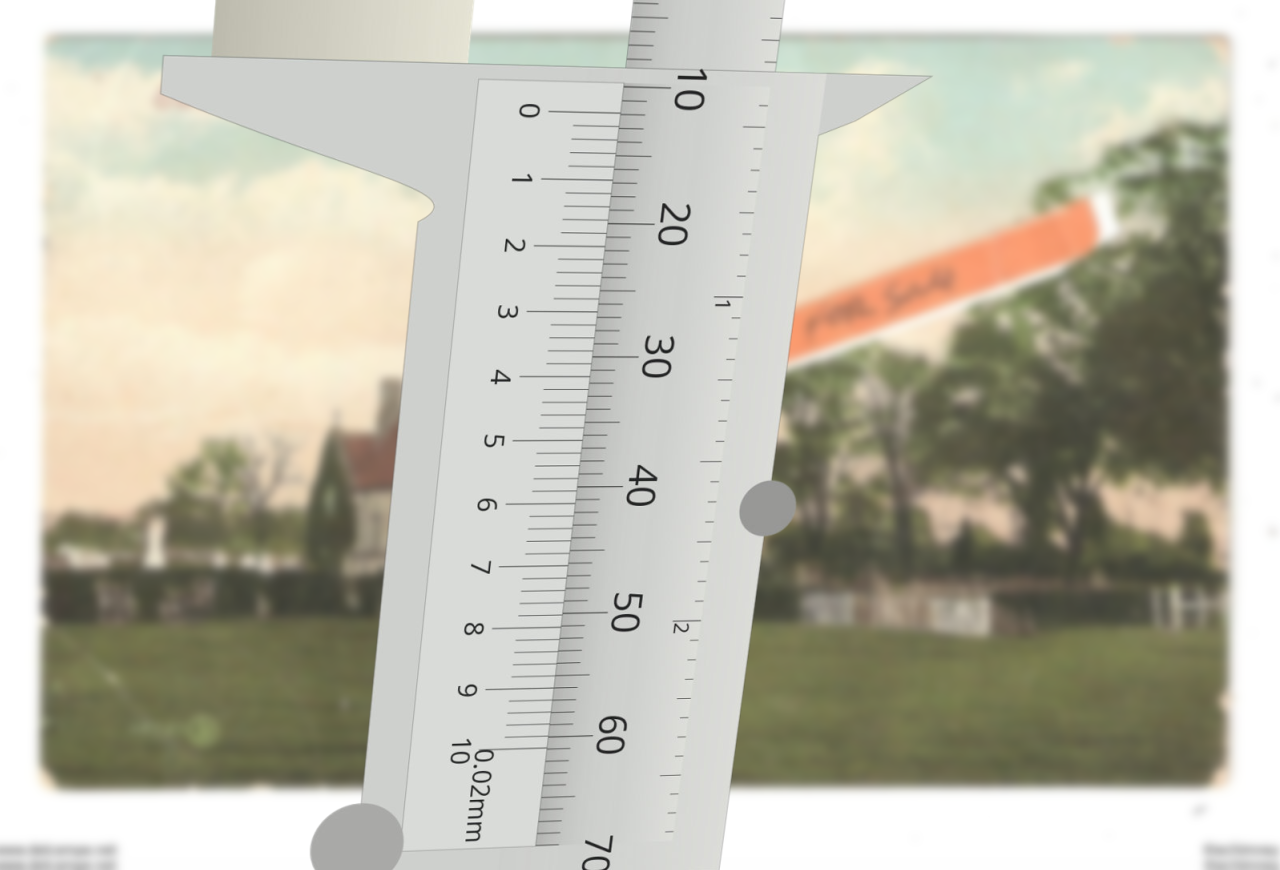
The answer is 11.9 mm
